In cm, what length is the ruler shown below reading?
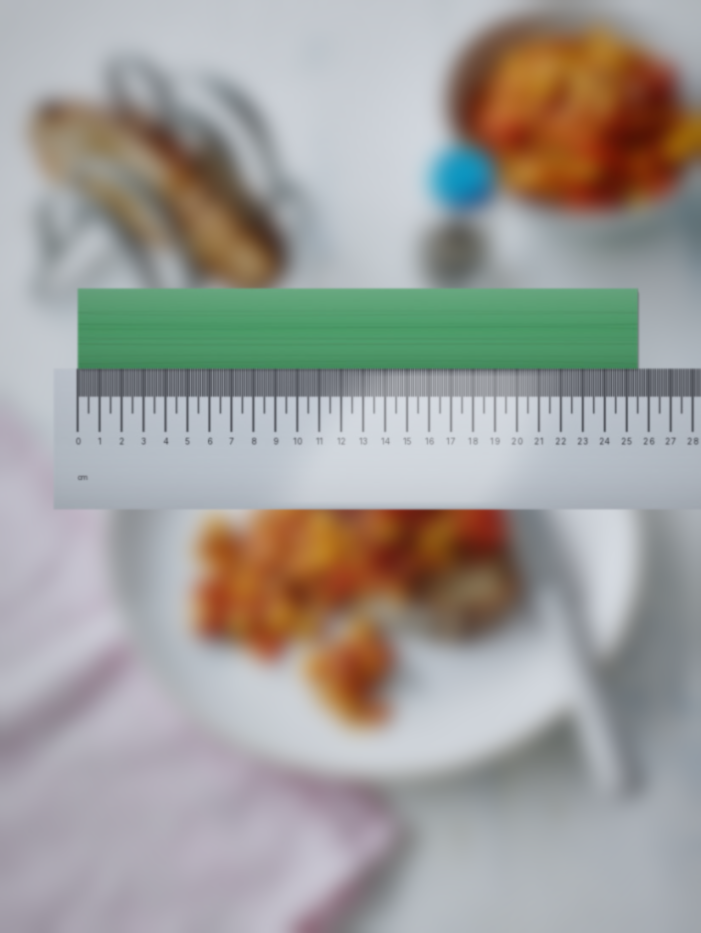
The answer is 25.5 cm
